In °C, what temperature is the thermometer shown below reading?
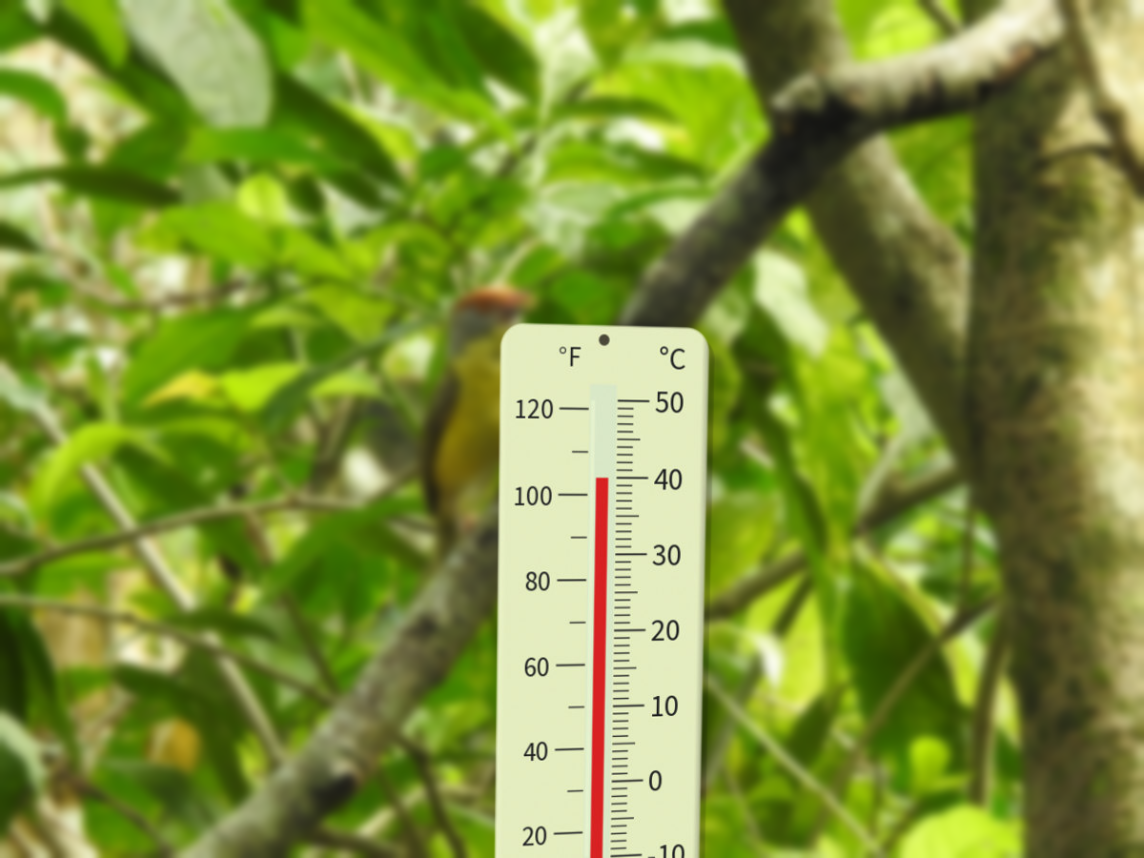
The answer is 40 °C
